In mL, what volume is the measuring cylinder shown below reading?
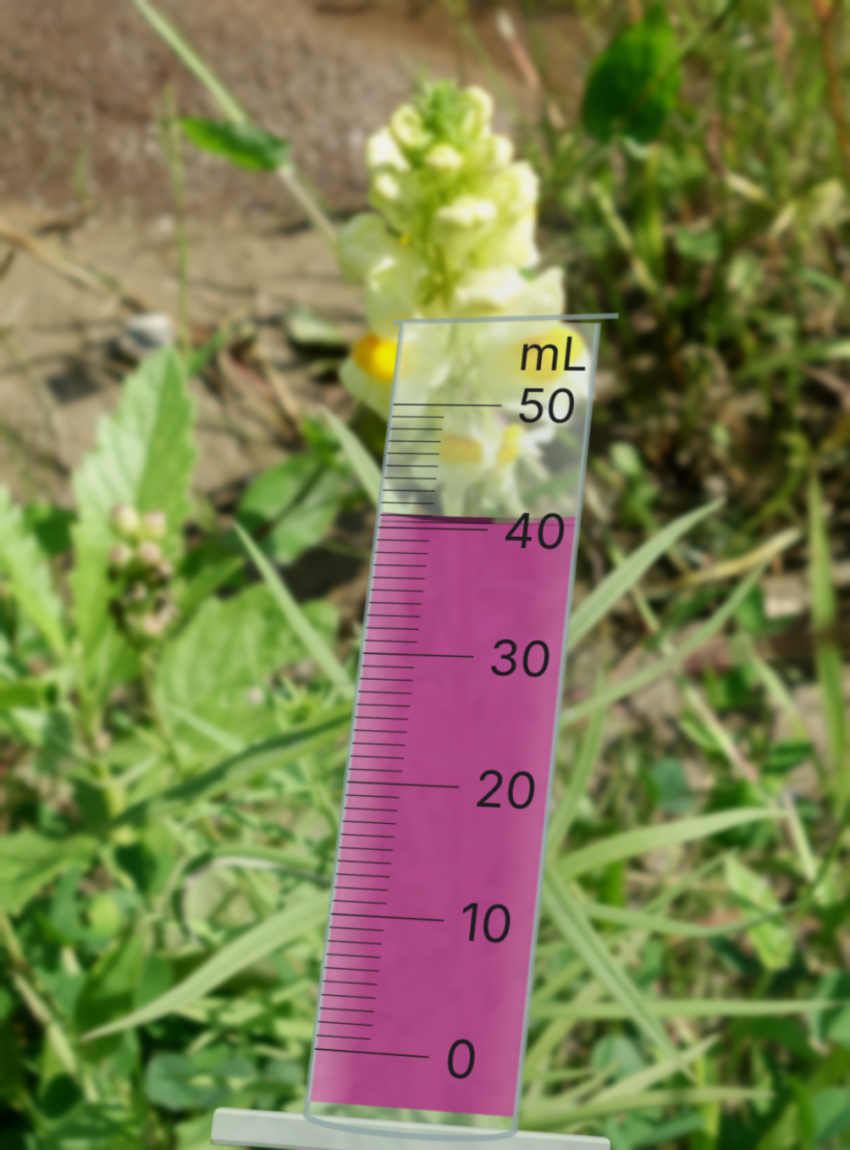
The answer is 40.5 mL
